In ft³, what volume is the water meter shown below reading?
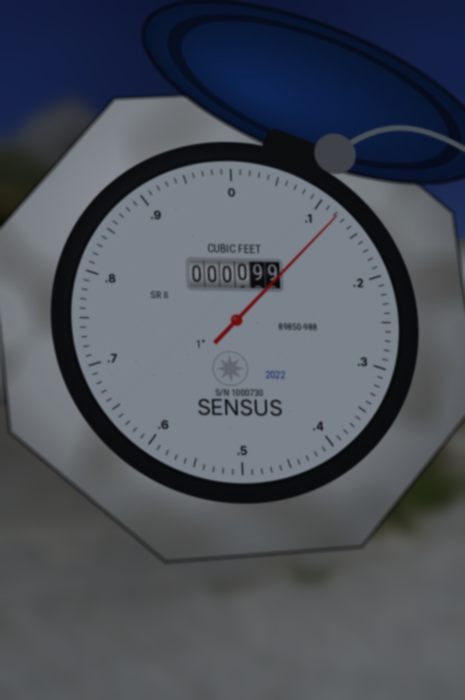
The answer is 99.12 ft³
